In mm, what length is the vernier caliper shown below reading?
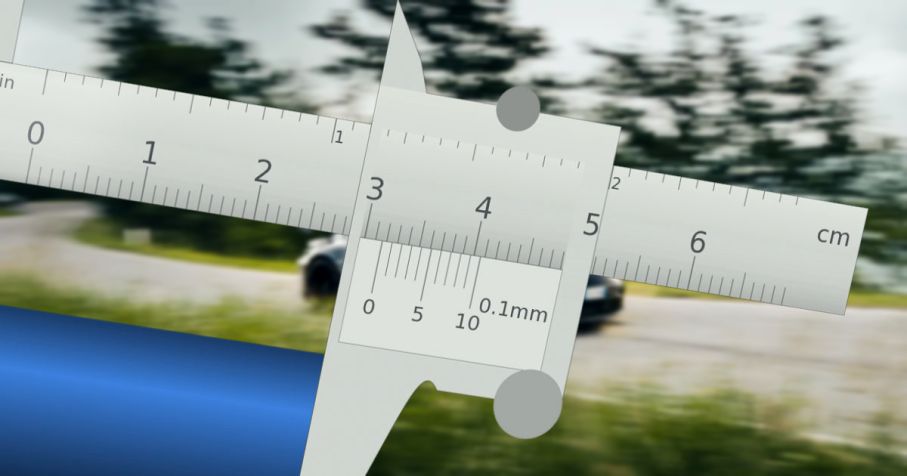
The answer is 31.6 mm
